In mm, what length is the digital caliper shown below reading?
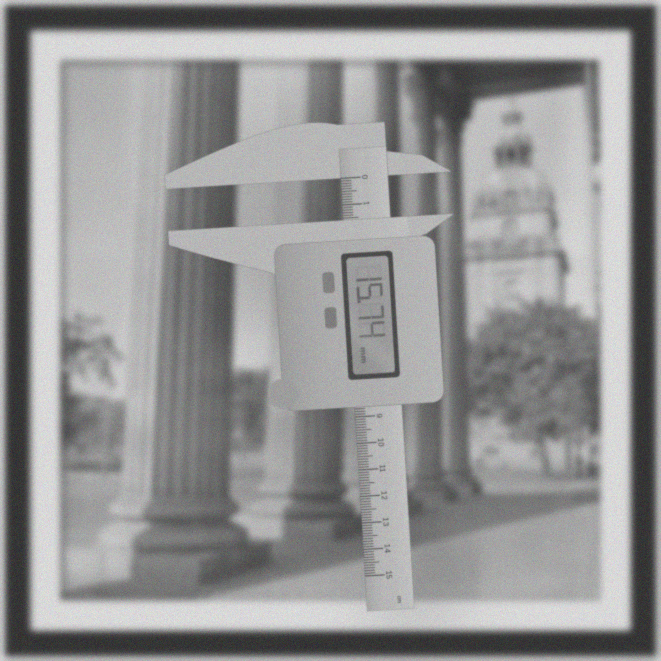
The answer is 15.74 mm
